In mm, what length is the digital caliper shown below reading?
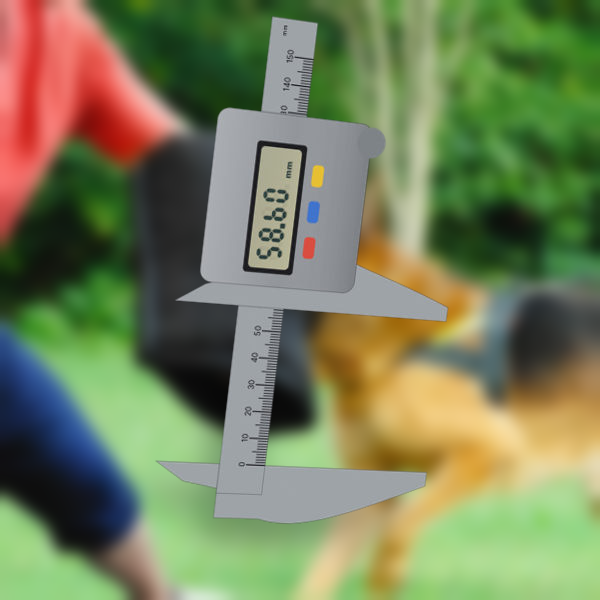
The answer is 58.60 mm
